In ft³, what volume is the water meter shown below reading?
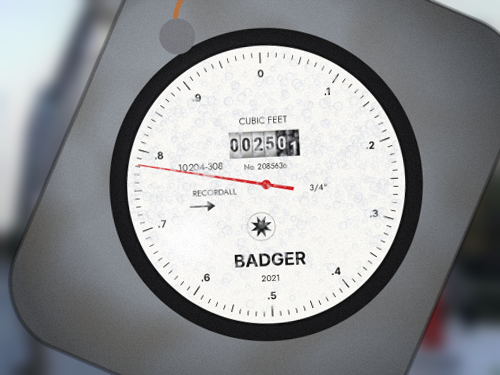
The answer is 2500.78 ft³
